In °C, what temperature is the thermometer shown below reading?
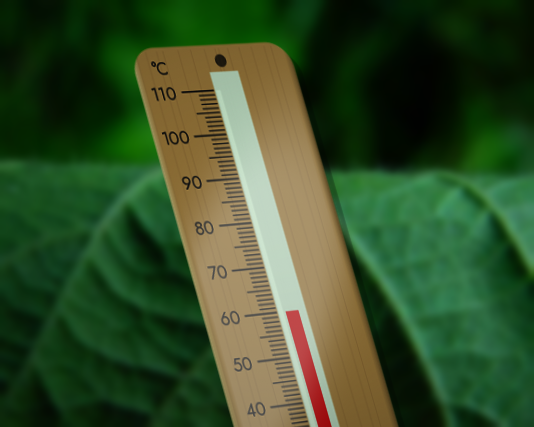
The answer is 60 °C
